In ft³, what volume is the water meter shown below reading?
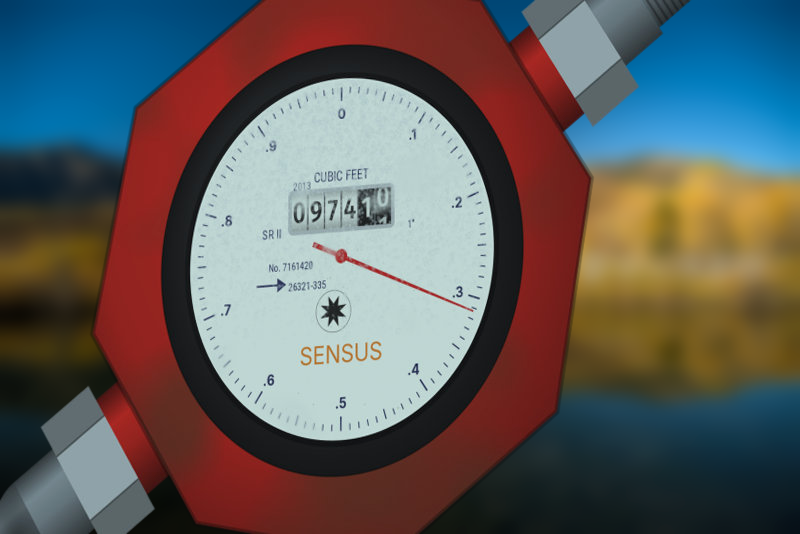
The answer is 97410.31 ft³
